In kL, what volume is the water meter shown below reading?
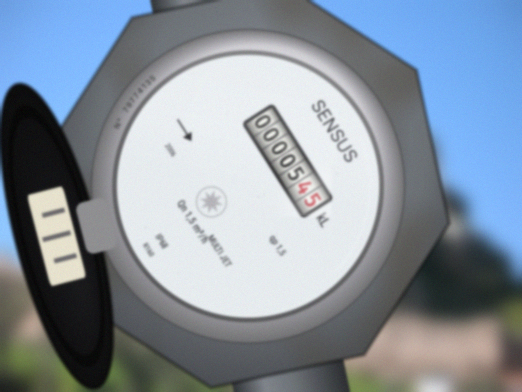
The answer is 5.45 kL
